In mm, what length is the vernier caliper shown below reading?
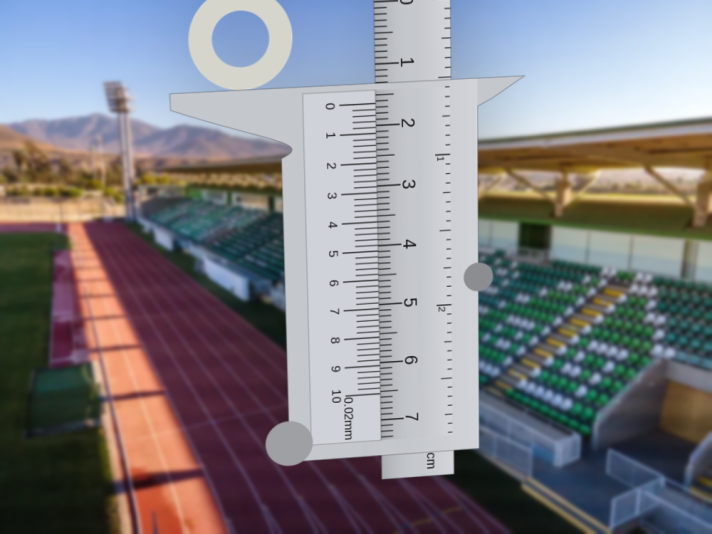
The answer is 16.4 mm
